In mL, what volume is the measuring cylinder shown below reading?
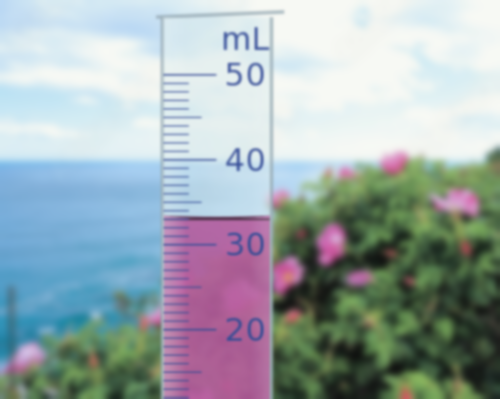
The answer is 33 mL
